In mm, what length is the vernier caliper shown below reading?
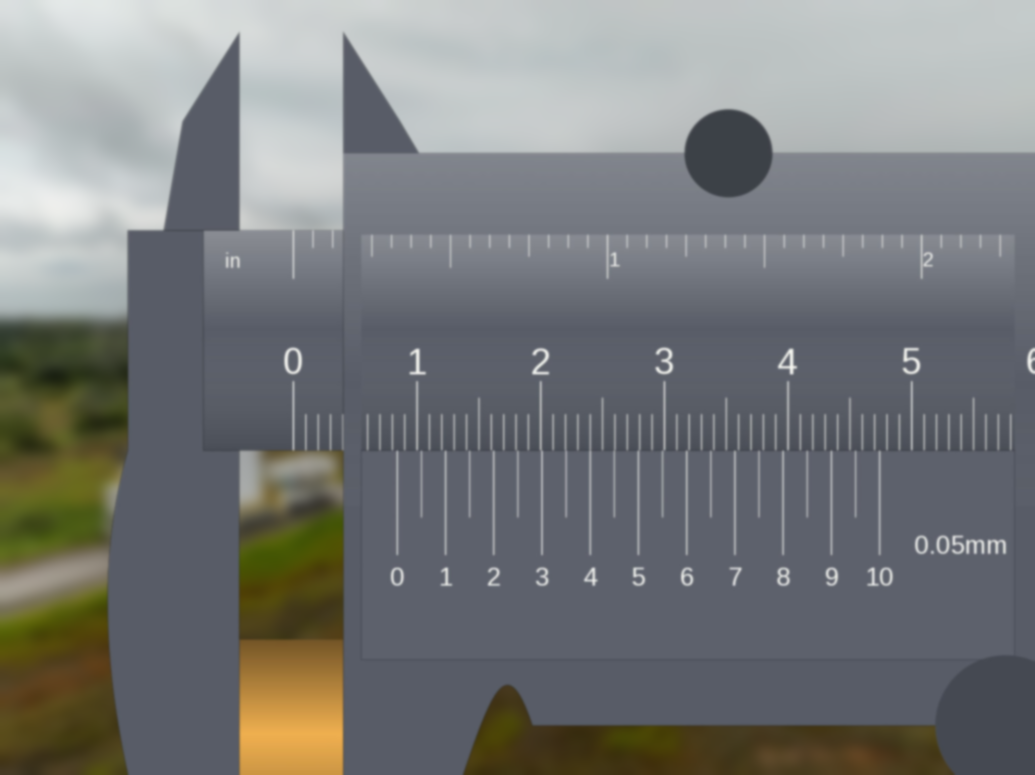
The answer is 8.4 mm
